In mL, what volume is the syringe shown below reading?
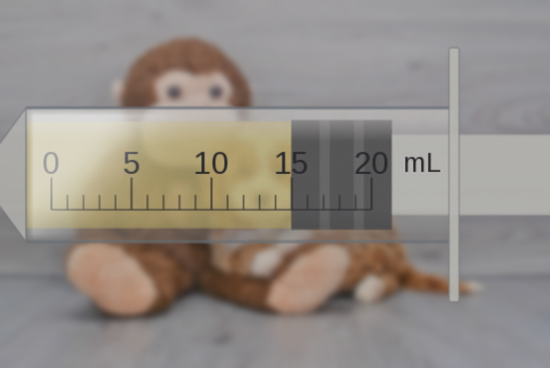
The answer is 15 mL
